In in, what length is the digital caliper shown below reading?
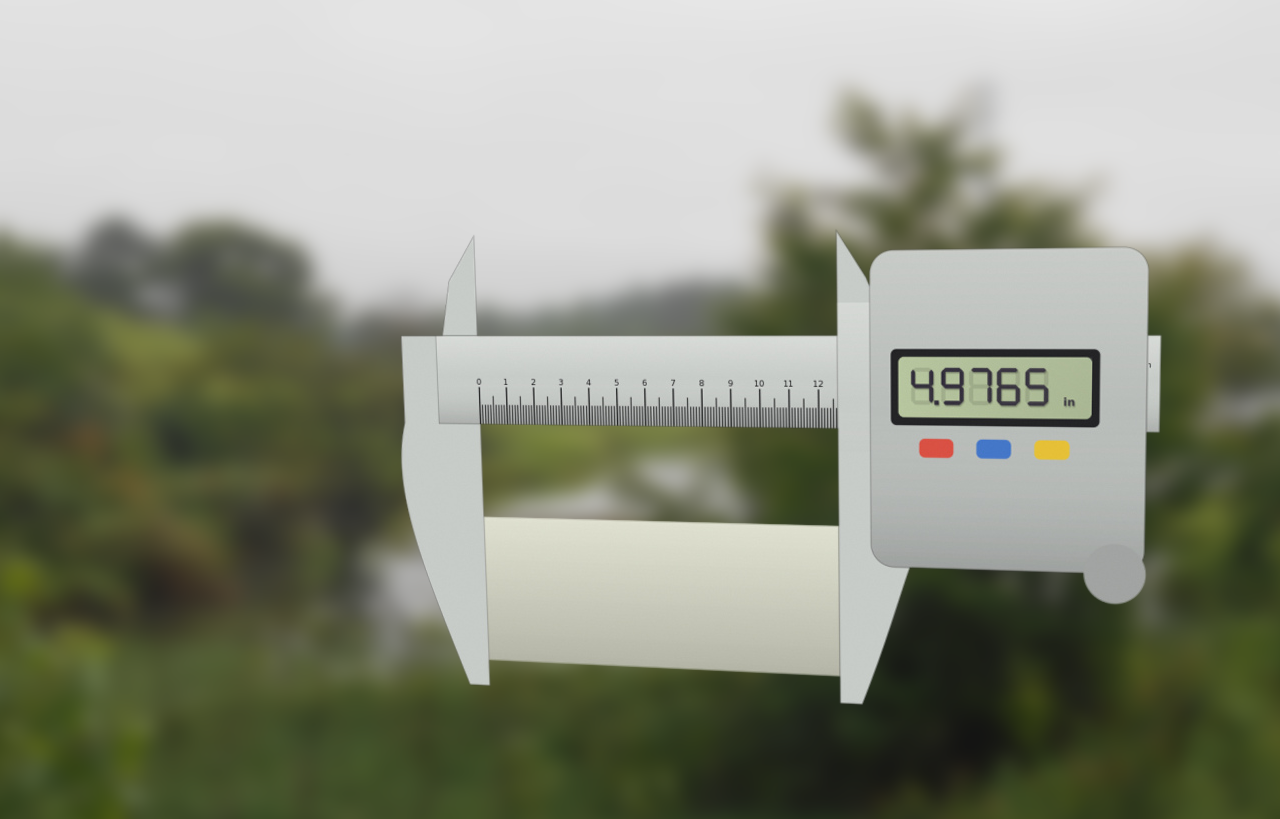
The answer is 4.9765 in
